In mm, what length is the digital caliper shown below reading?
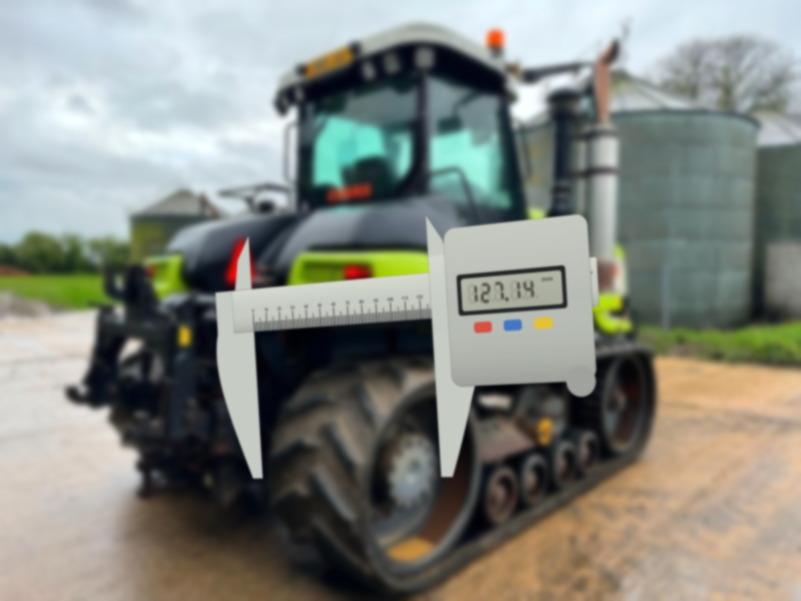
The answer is 127.14 mm
